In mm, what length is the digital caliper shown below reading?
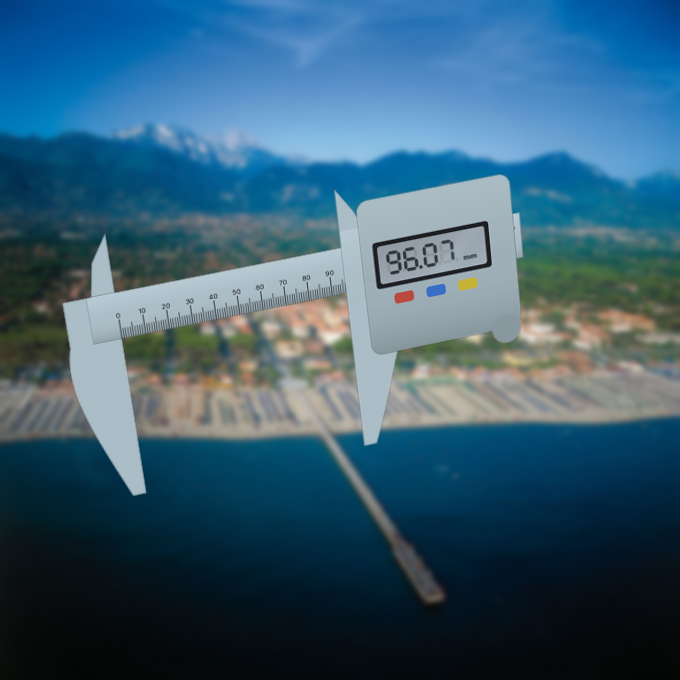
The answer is 96.07 mm
